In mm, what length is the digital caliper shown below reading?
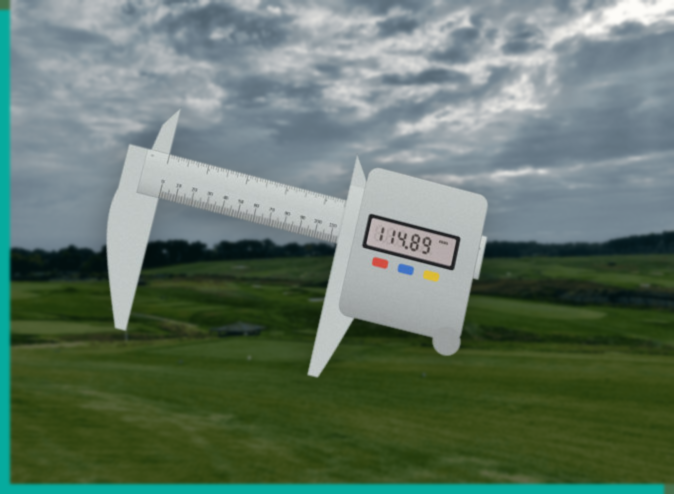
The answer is 114.89 mm
